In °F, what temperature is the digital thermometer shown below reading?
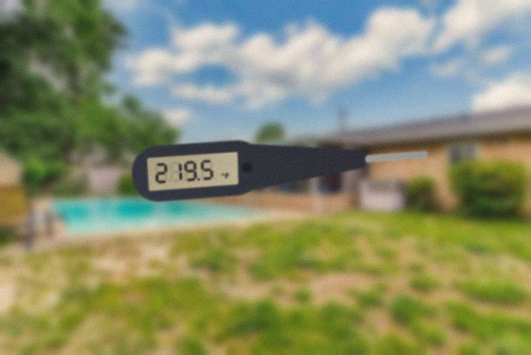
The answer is 219.5 °F
